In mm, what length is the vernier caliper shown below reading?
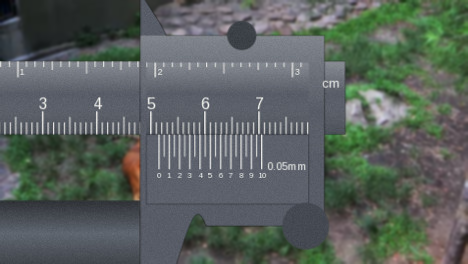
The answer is 51.5 mm
